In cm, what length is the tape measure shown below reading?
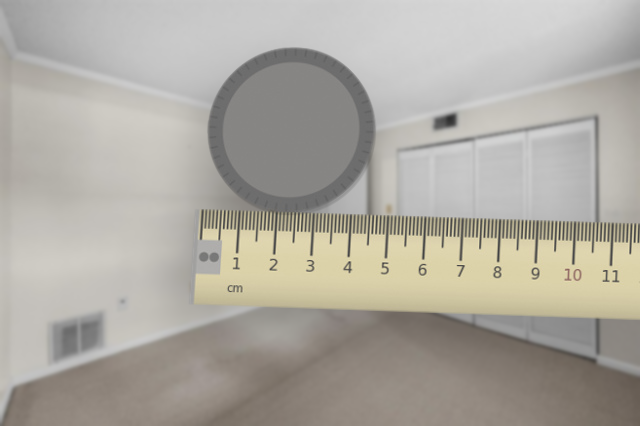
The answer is 4.5 cm
